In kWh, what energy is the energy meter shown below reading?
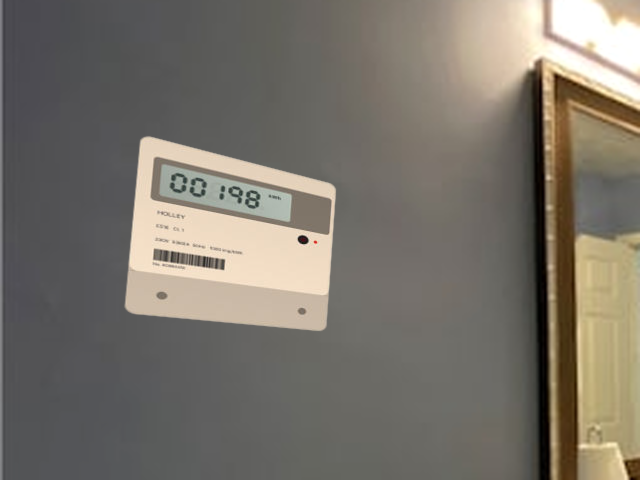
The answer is 198 kWh
